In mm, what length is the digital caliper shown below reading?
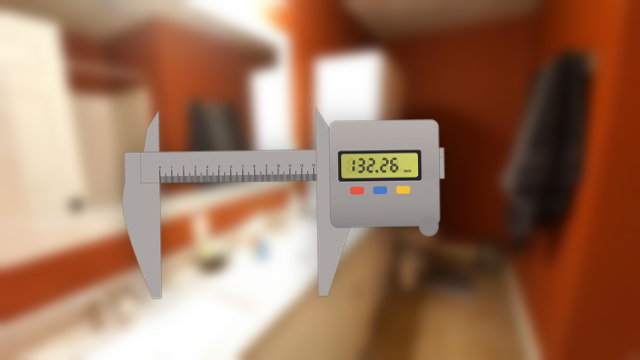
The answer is 132.26 mm
